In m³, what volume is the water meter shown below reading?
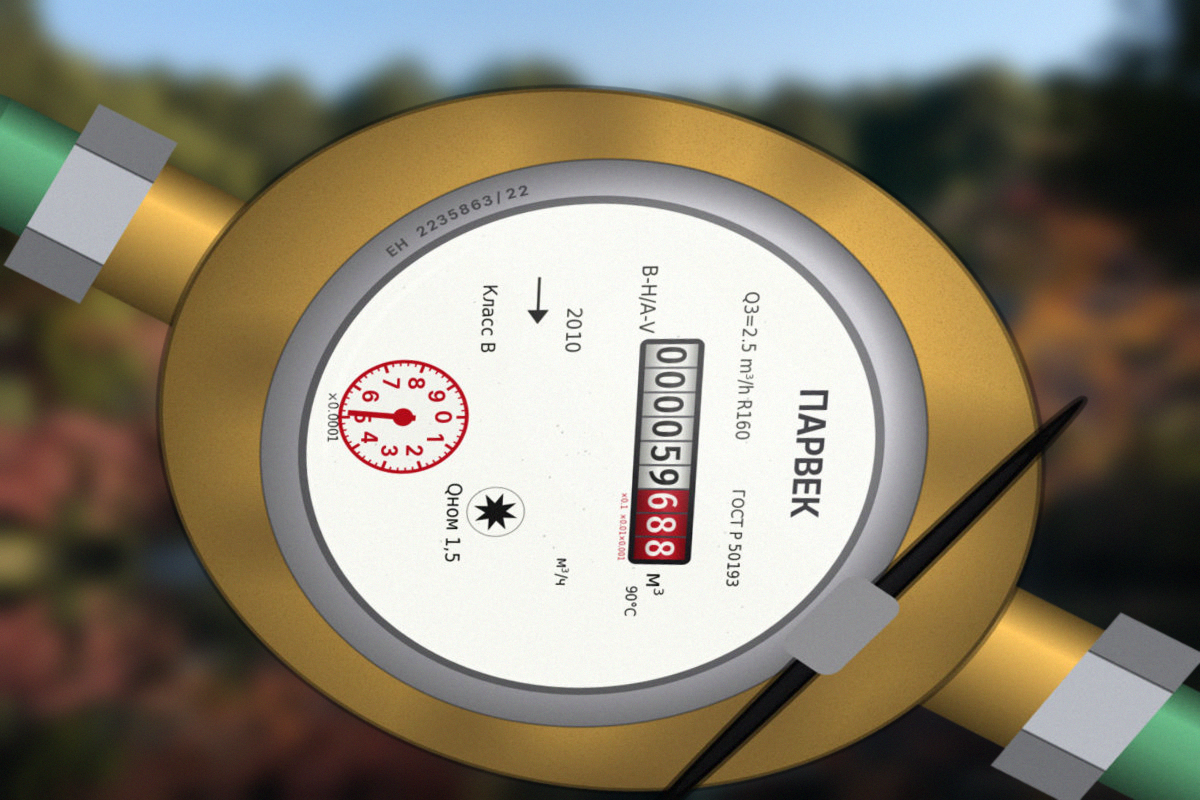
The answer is 59.6885 m³
